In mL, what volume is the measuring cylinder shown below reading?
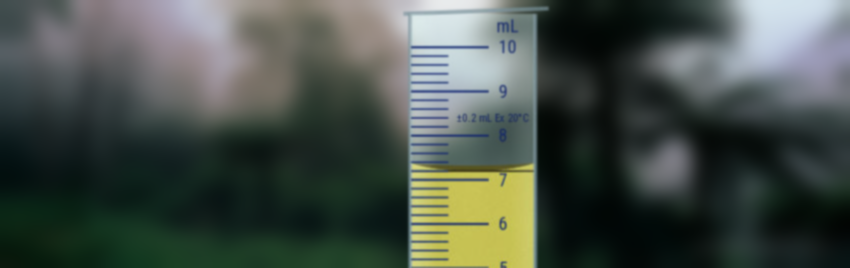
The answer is 7.2 mL
